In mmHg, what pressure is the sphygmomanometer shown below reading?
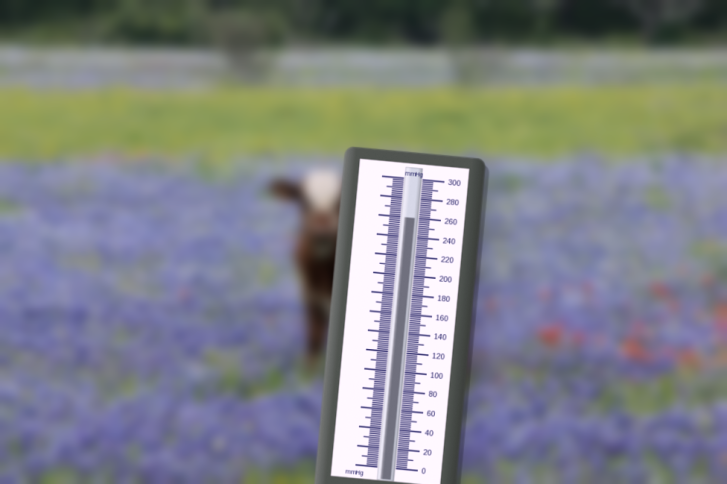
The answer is 260 mmHg
